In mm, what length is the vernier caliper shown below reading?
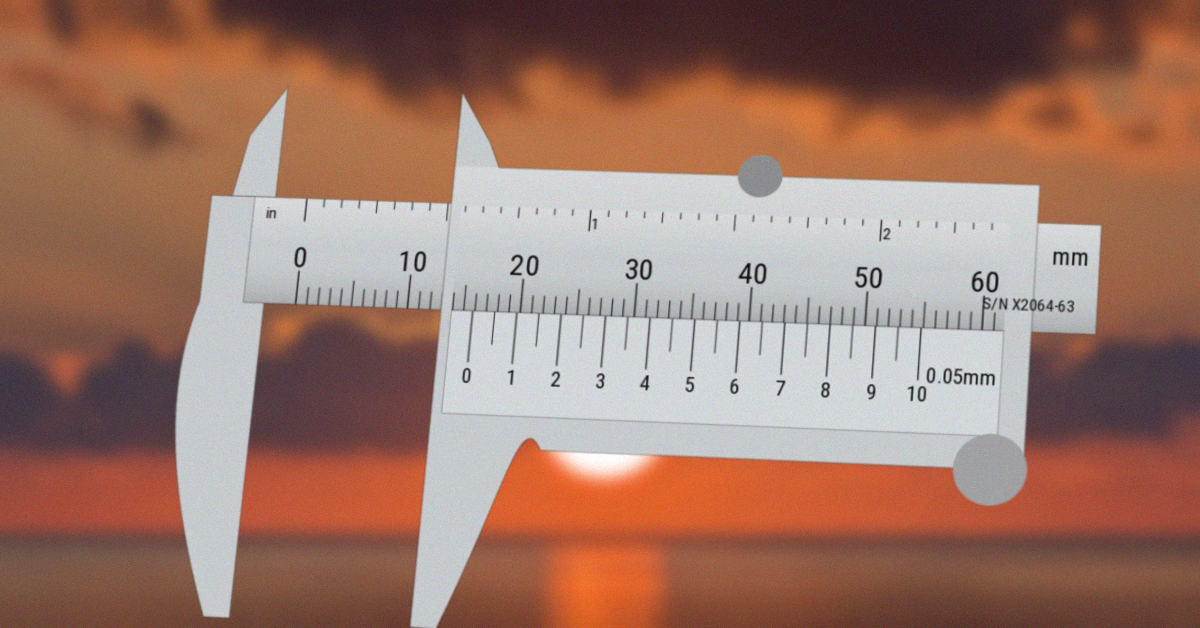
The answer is 15.8 mm
